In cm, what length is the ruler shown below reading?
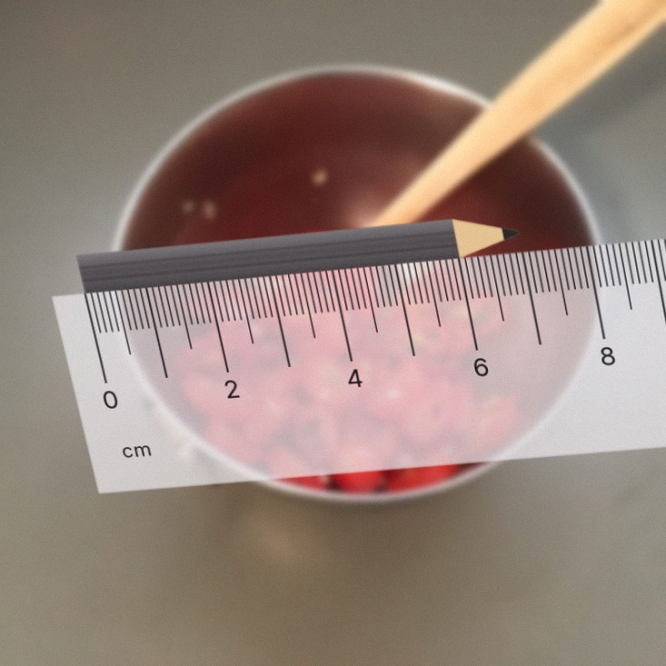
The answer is 7 cm
